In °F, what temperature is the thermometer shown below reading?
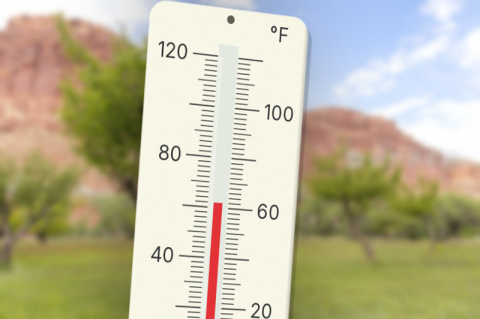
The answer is 62 °F
